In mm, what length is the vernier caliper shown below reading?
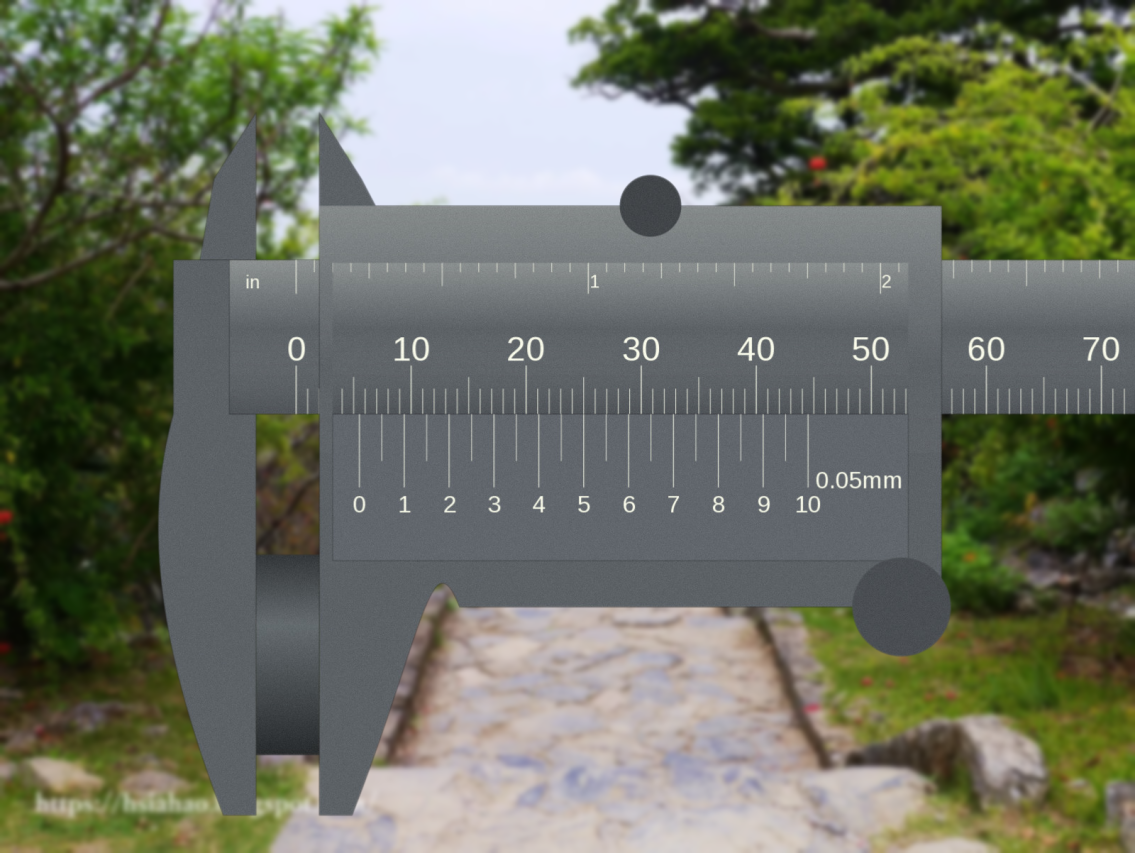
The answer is 5.5 mm
